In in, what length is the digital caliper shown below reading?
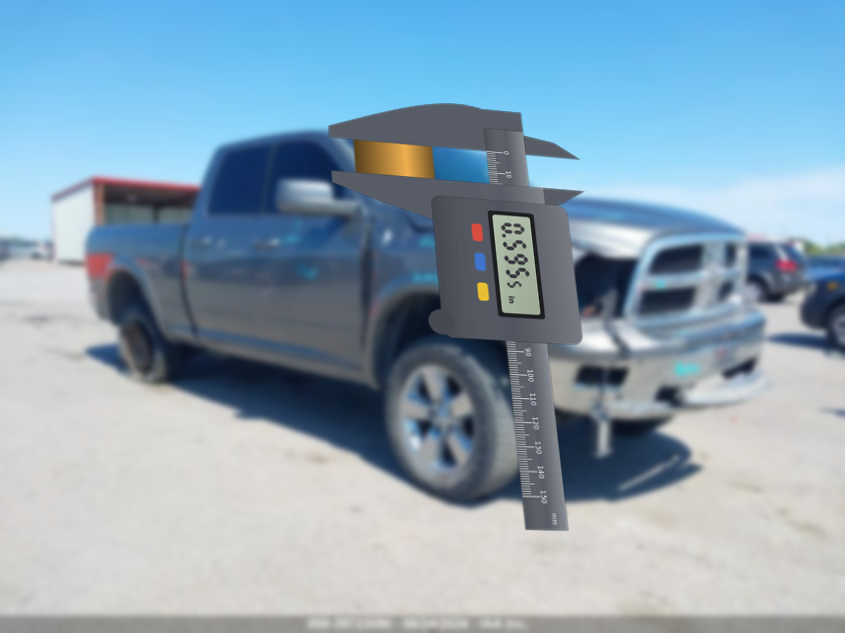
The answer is 0.5955 in
